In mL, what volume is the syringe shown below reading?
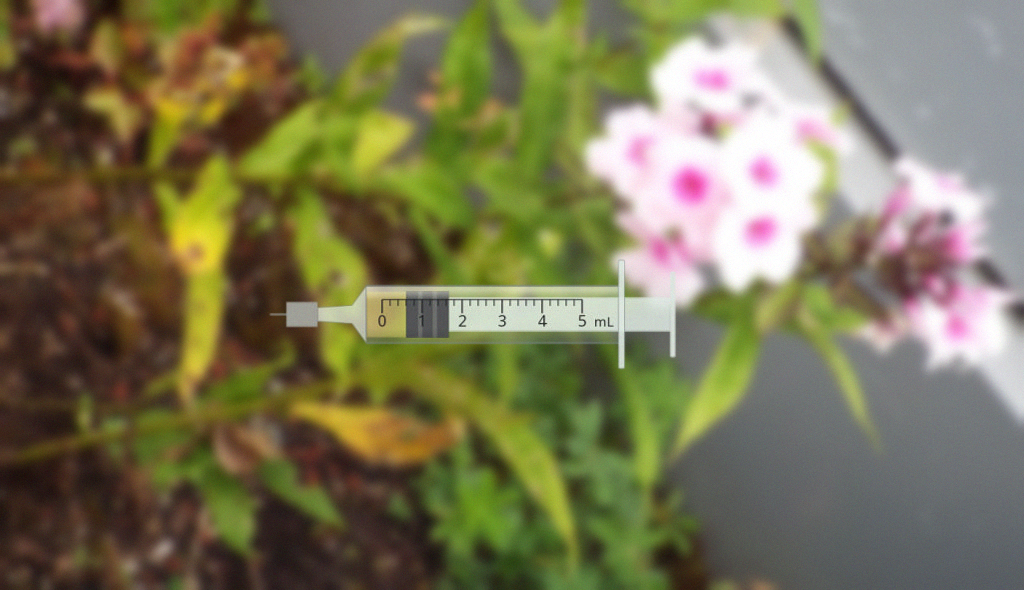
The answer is 0.6 mL
